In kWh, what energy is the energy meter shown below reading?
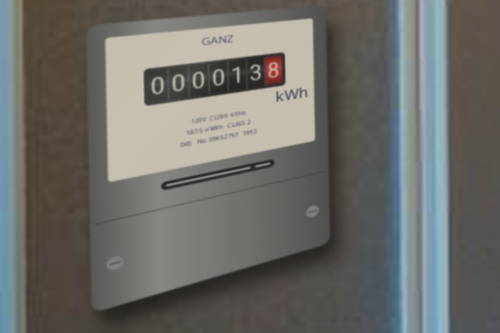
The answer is 13.8 kWh
